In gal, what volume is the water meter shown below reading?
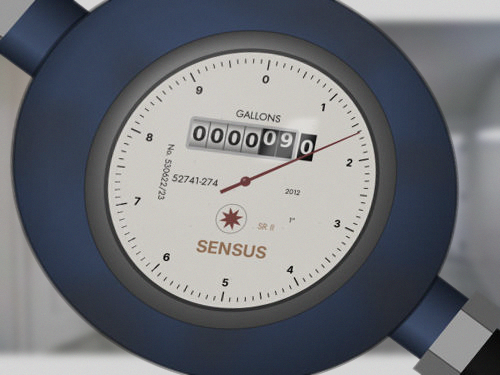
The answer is 91.6 gal
